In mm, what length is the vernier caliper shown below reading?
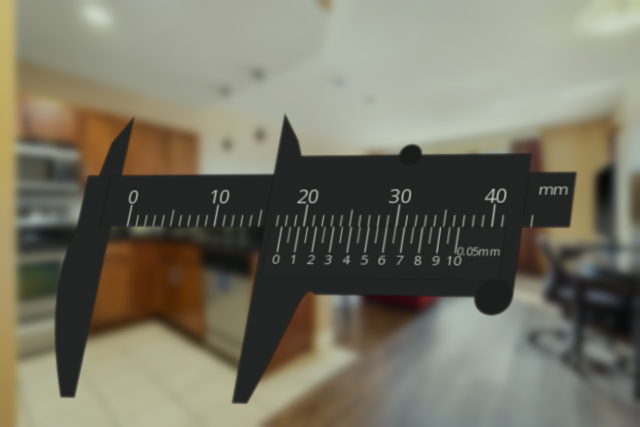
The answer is 17.6 mm
